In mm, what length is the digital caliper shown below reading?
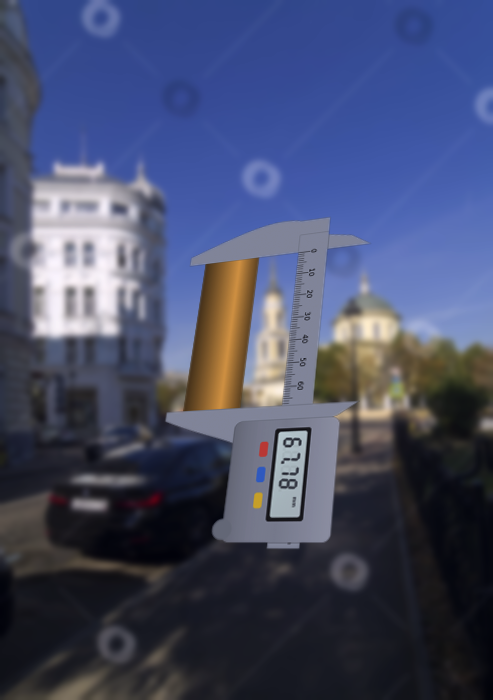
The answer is 67.78 mm
